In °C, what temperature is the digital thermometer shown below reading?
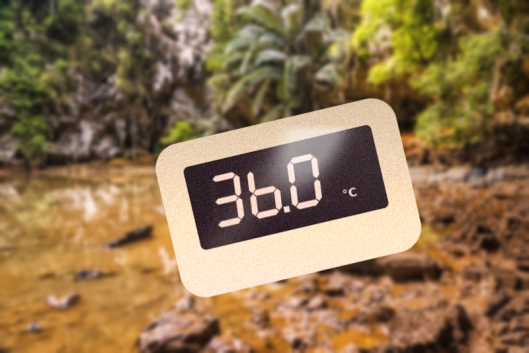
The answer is 36.0 °C
